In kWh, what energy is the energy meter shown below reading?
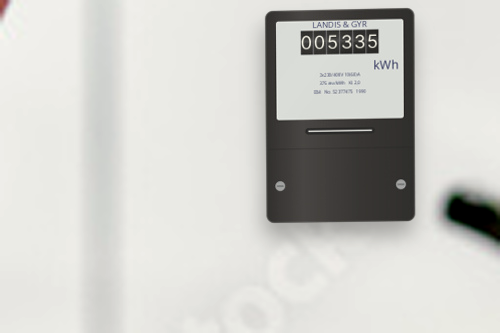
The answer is 5335 kWh
